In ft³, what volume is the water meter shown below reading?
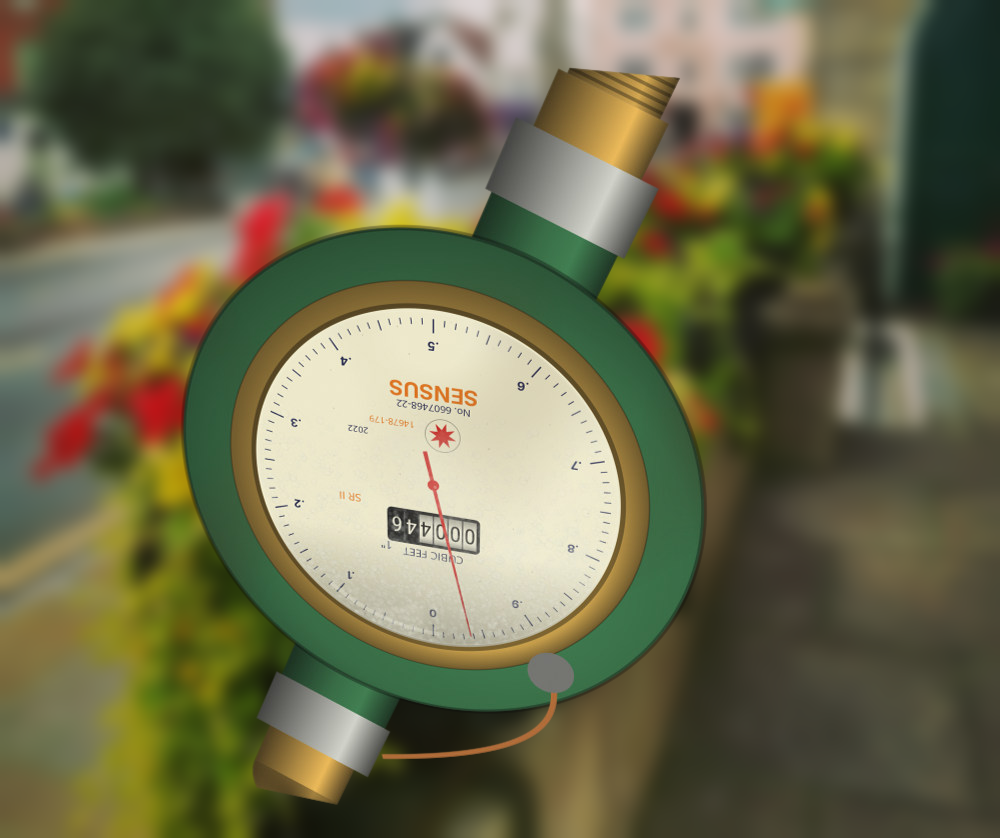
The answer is 445.96 ft³
